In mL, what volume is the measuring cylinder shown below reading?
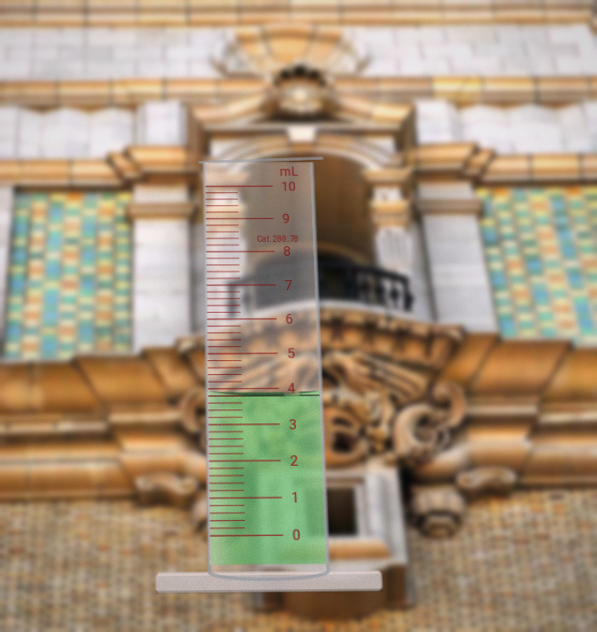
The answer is 3.8 mL
